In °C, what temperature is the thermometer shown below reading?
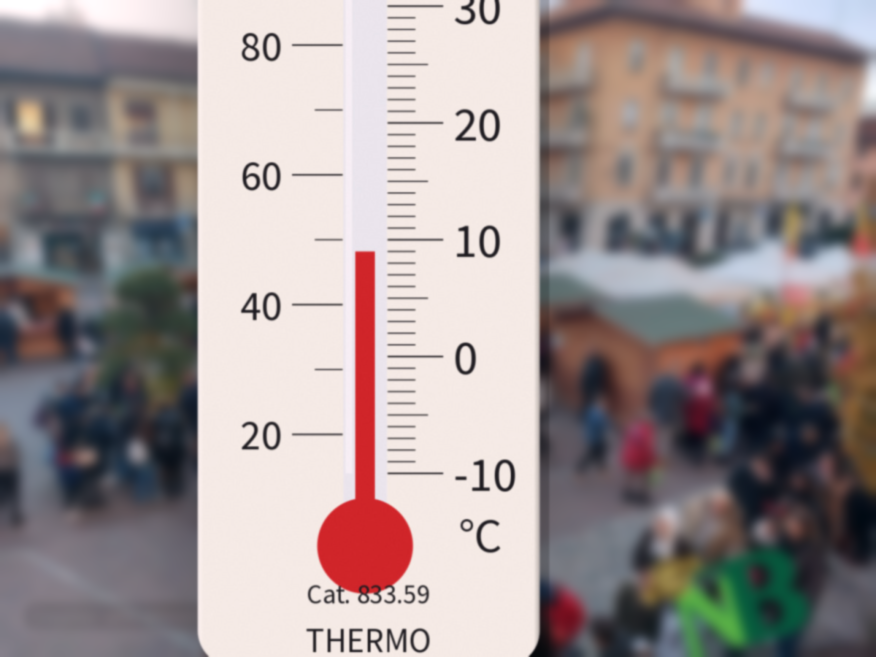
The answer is 9 °C
